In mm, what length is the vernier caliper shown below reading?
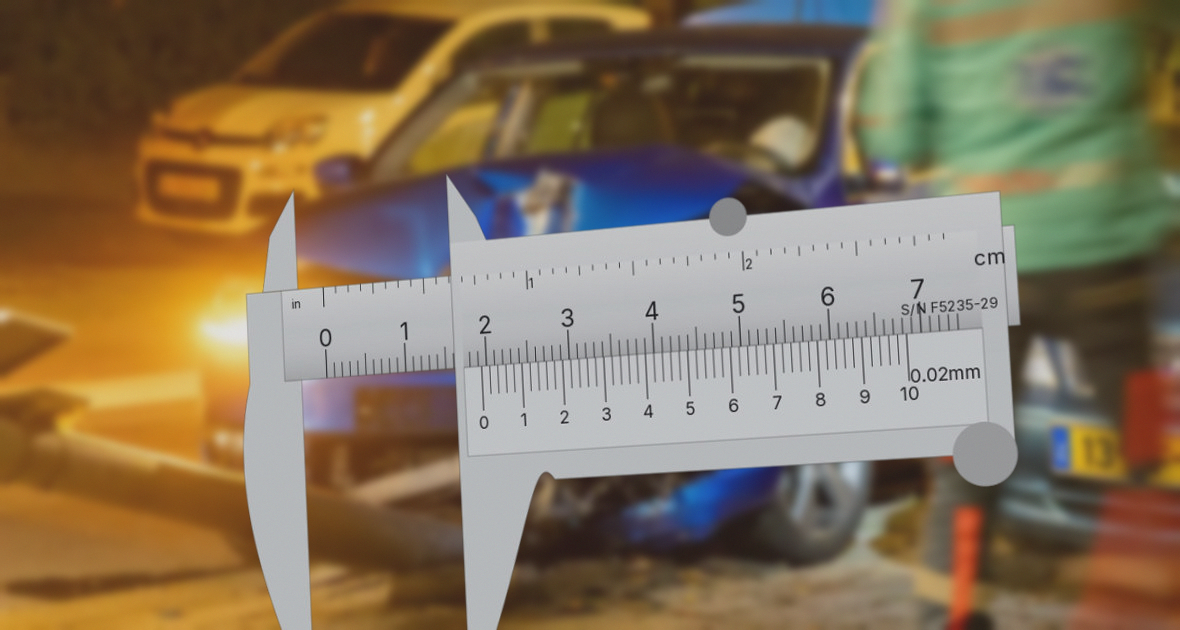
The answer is 19.4 mm
